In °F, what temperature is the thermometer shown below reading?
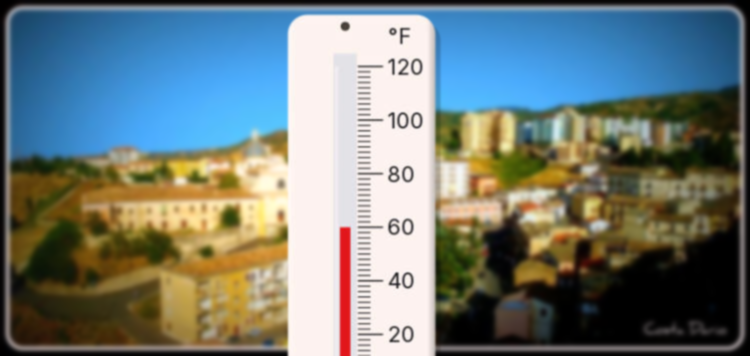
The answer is 60 °F
